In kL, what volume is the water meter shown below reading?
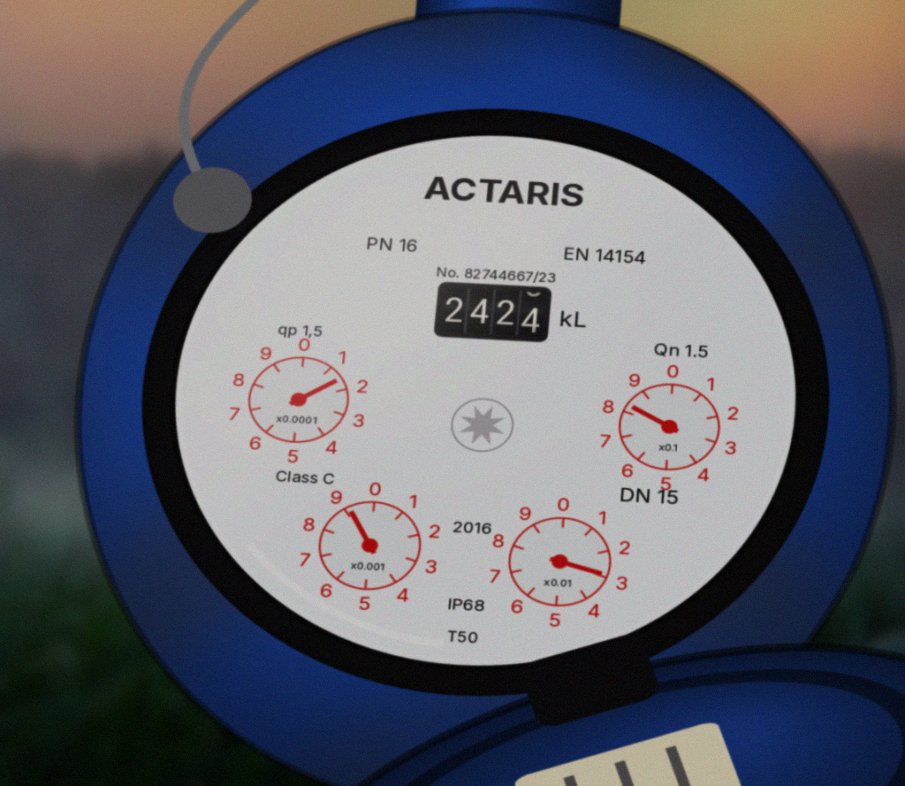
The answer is 2423.8291 kL
